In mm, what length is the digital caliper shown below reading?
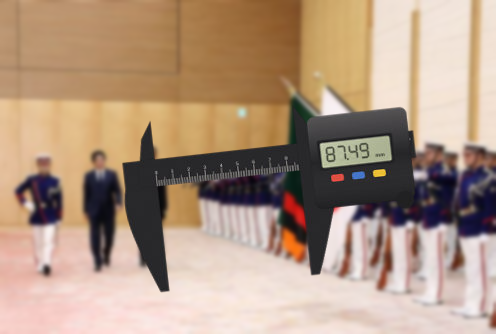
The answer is 87.49 mm
